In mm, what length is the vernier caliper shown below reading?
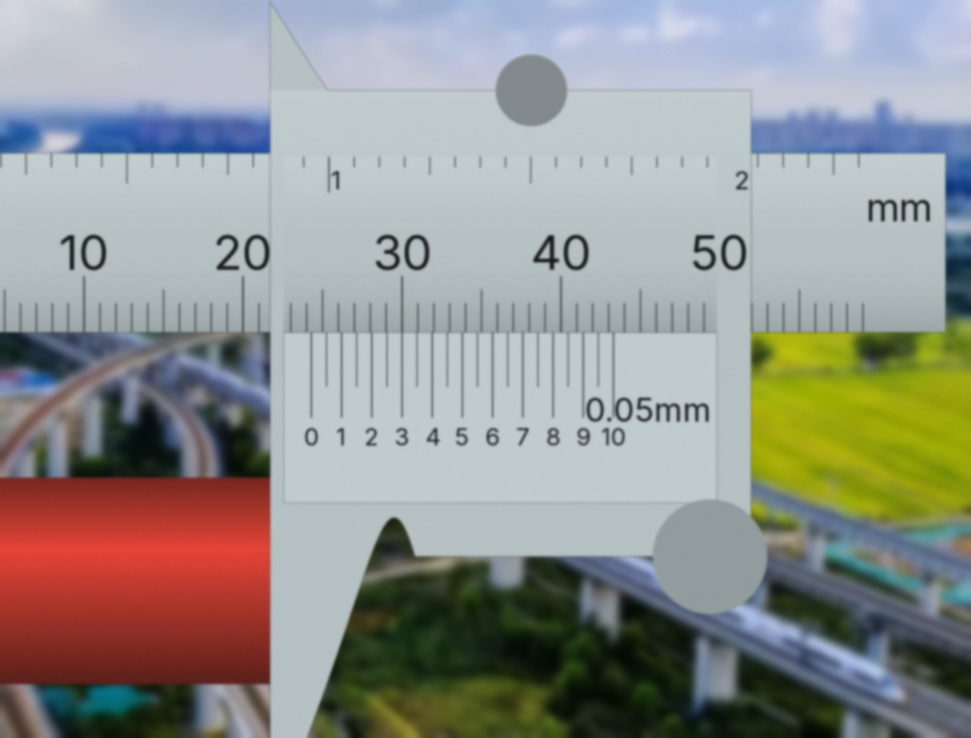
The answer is 24.3 mm
